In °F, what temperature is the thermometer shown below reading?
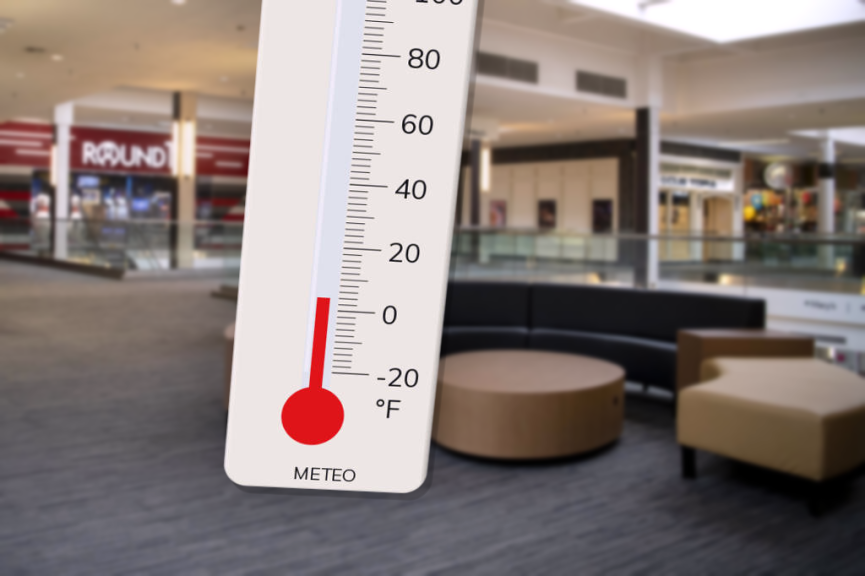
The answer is 4 °F
